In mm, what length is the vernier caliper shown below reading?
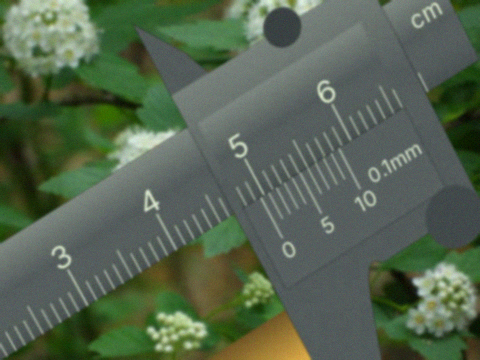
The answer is 49.6 mm
